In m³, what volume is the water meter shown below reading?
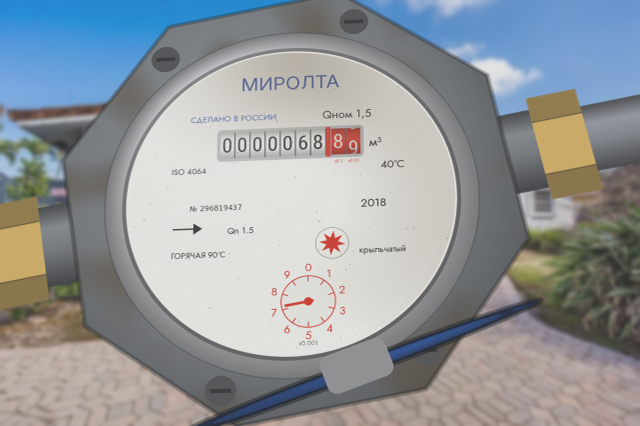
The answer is 68.887 m³
